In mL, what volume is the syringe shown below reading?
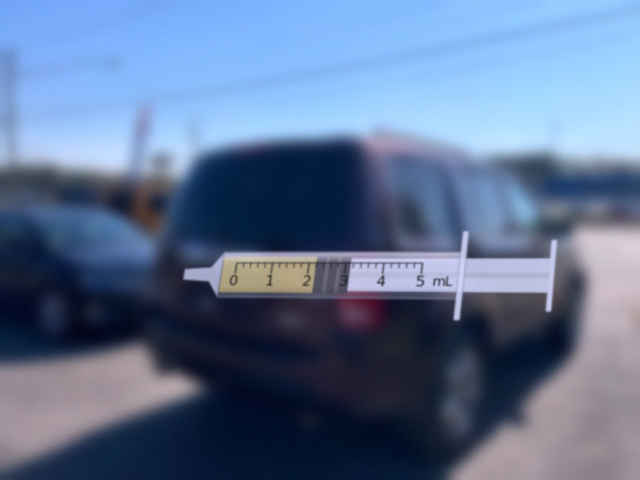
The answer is 2.2 mL
